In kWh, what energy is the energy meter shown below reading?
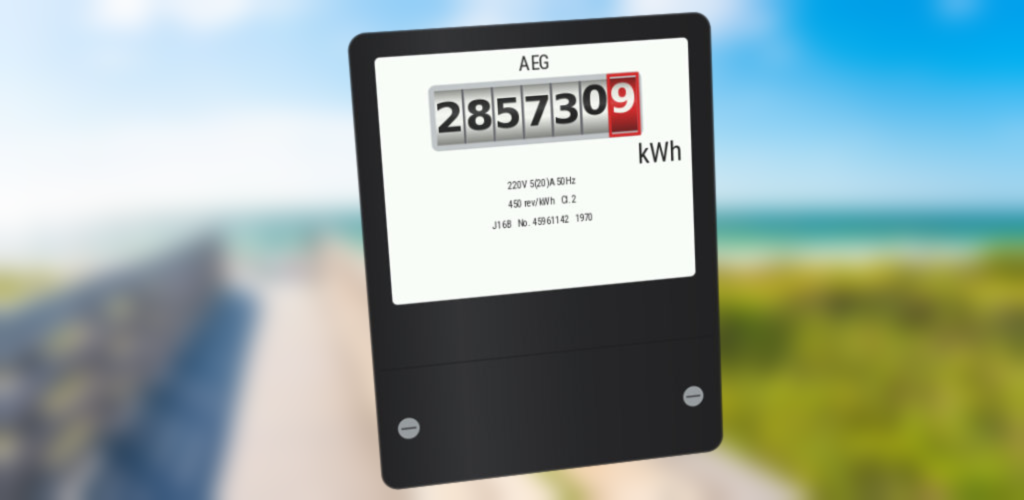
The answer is 285730.9 kWh
